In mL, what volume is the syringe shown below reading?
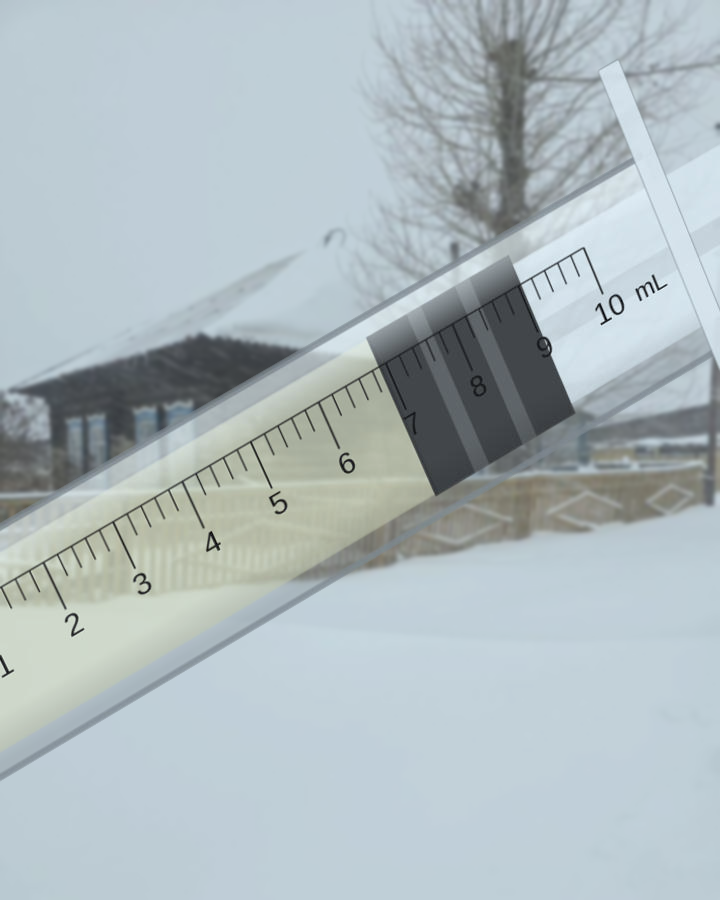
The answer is 6.9 mL
